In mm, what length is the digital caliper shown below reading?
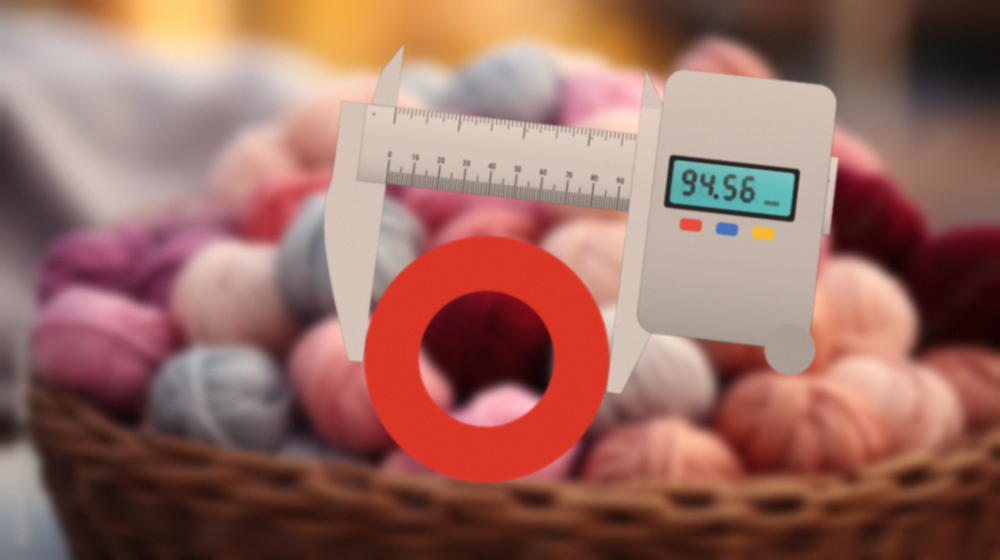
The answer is 94.56 mm
